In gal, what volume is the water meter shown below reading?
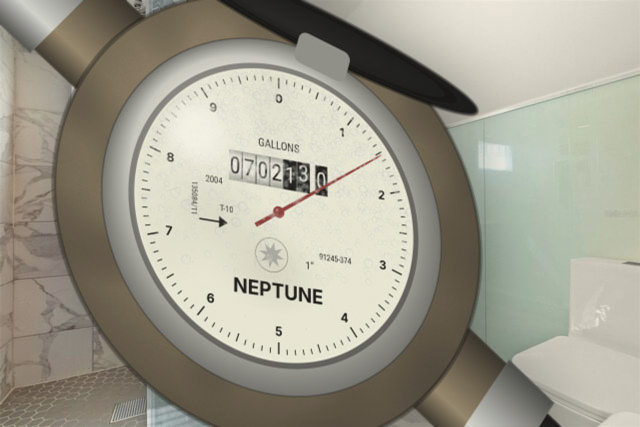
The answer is 702131.5 gal
